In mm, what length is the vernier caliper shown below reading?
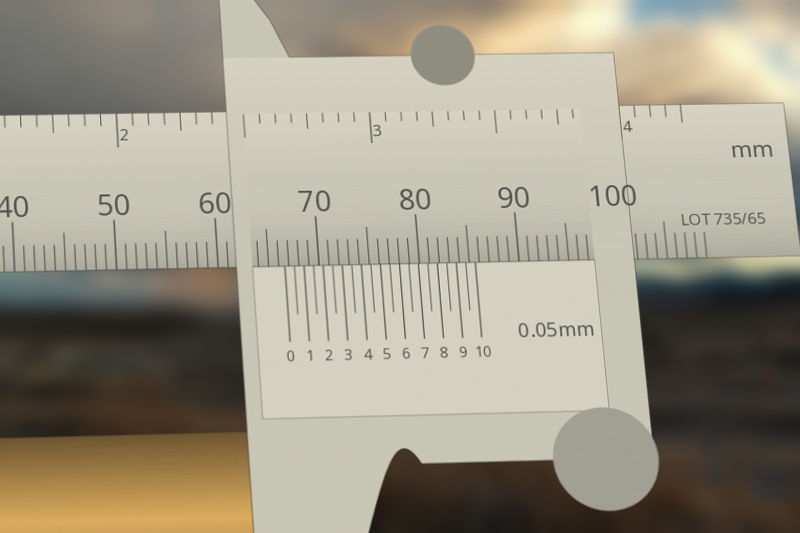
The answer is 66.6 mm
